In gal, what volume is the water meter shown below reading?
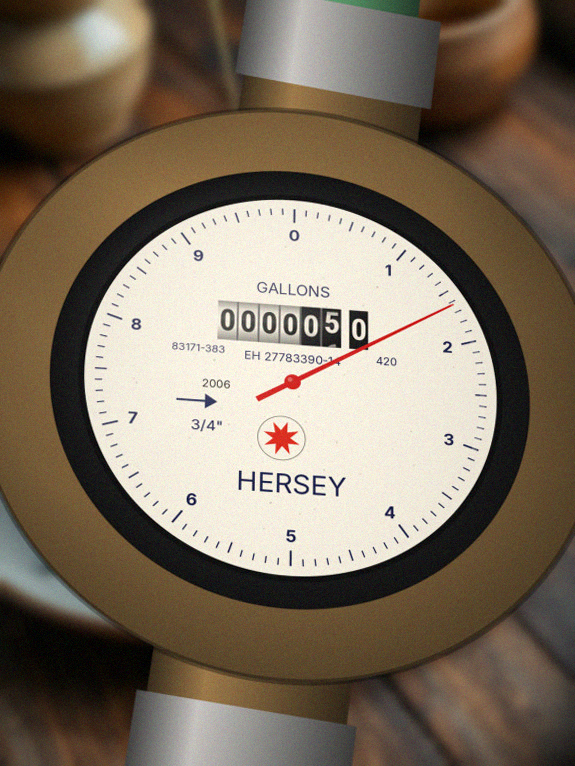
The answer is 51.6 gal
